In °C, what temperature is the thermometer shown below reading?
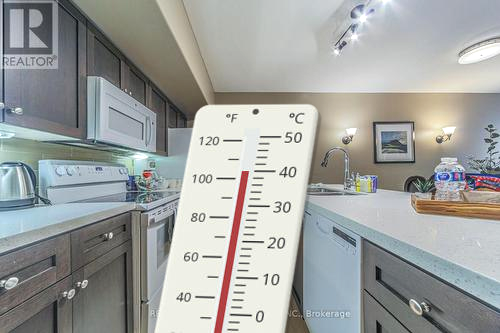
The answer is 40 °C
